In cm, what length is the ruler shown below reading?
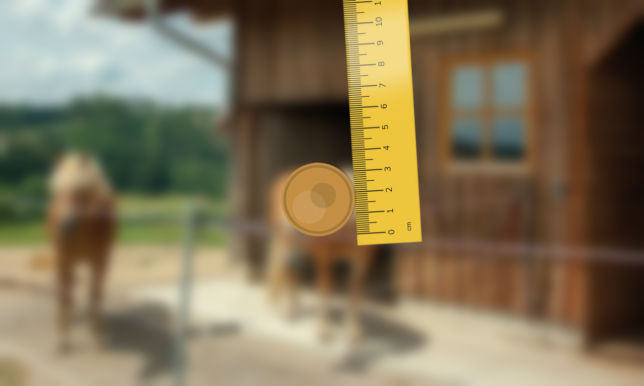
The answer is 3.5 cm
